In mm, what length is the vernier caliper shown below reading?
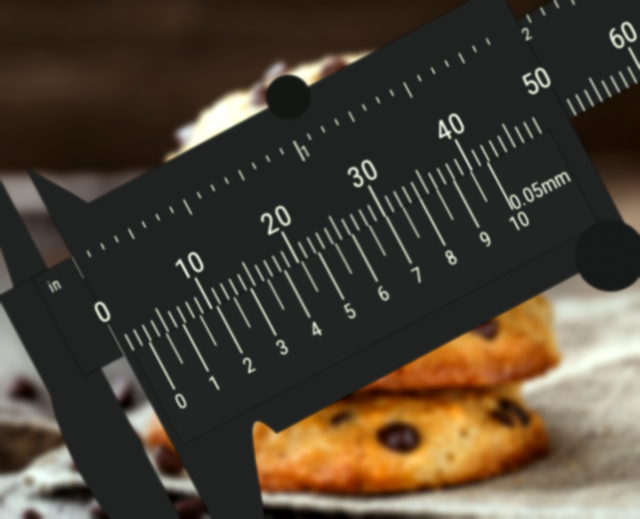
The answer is 2.8 mm
